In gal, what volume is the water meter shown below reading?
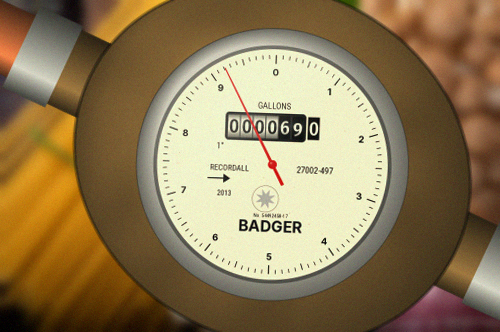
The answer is 689.2 gal
